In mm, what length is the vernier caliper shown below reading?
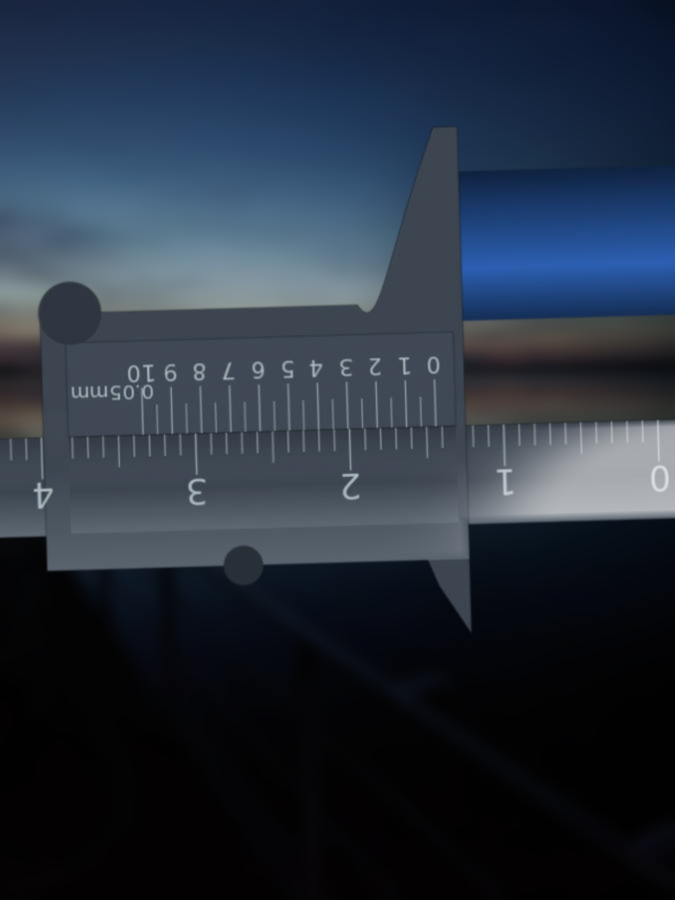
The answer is 14.4 mm
